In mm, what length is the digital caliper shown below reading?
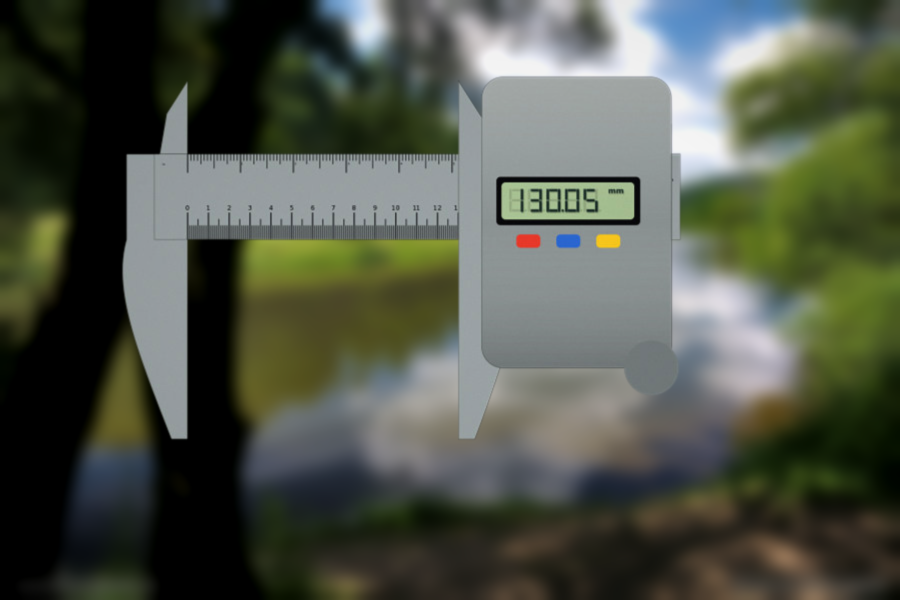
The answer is 130.05 mm
